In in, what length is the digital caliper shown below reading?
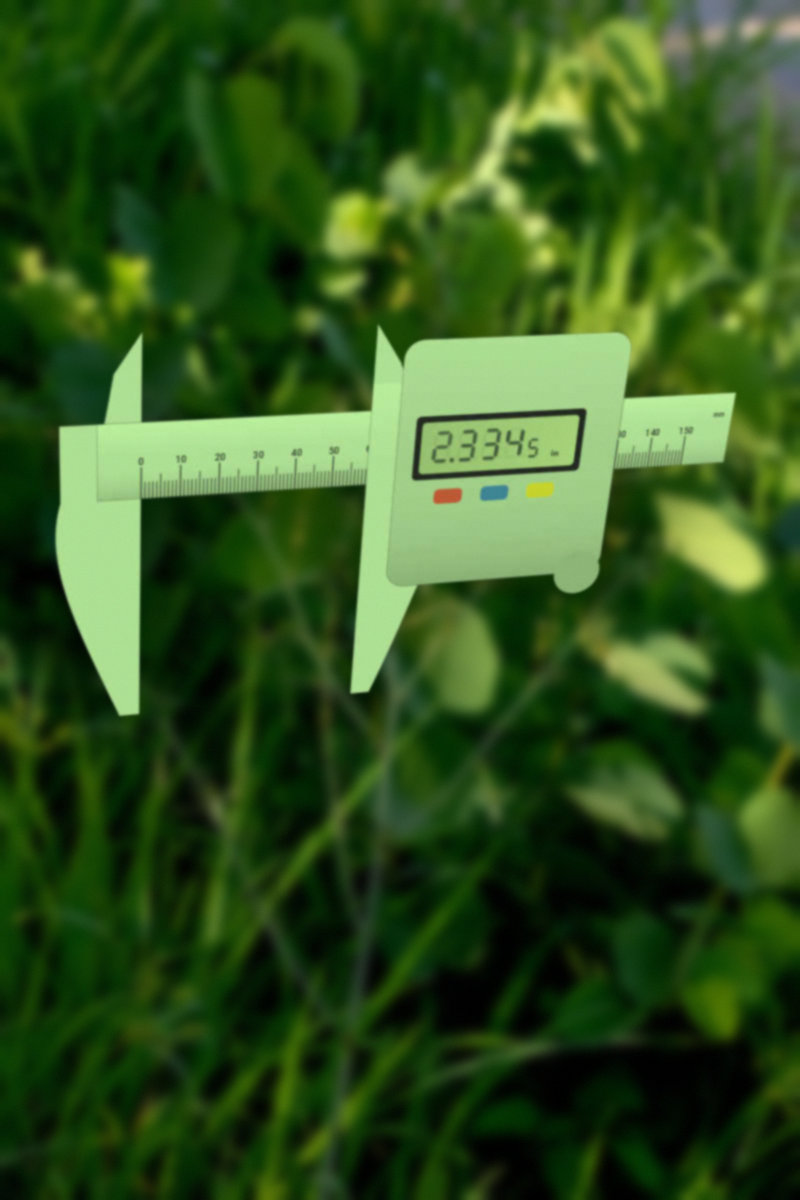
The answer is 2.3345 in
